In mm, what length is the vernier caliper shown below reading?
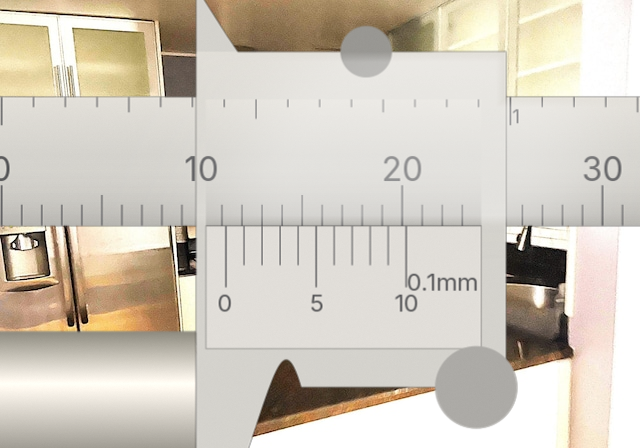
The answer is 11.2 mm
